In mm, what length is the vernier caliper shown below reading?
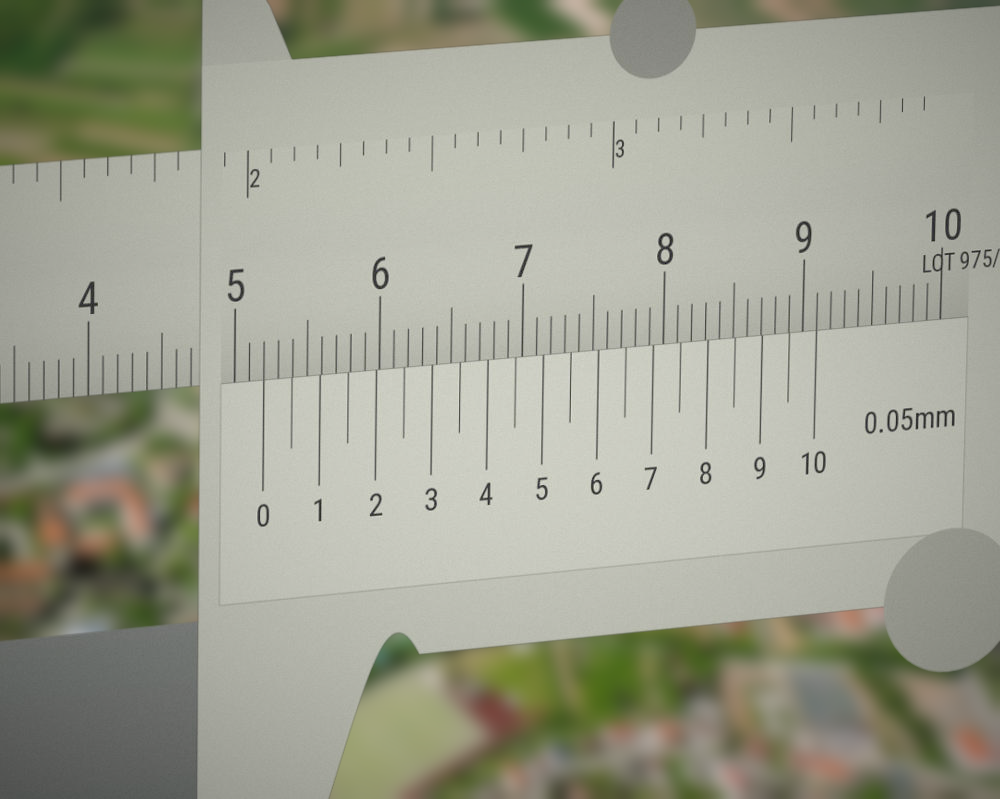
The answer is 52.0 mm
